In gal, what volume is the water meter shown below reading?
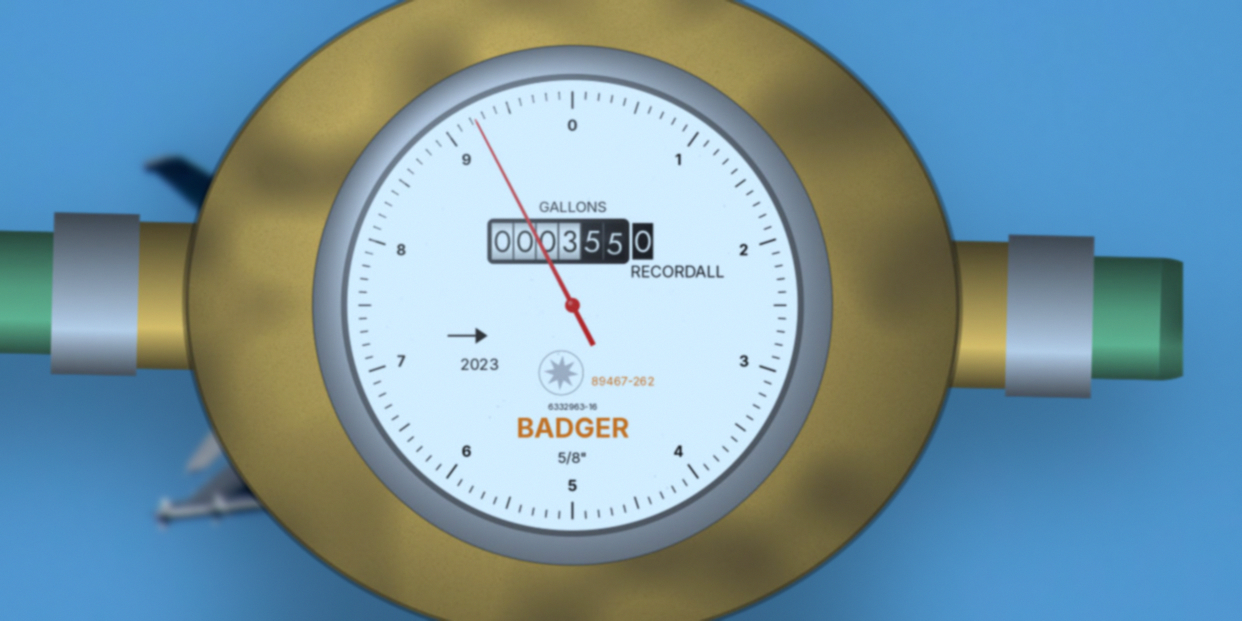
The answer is 3549.2 gal
